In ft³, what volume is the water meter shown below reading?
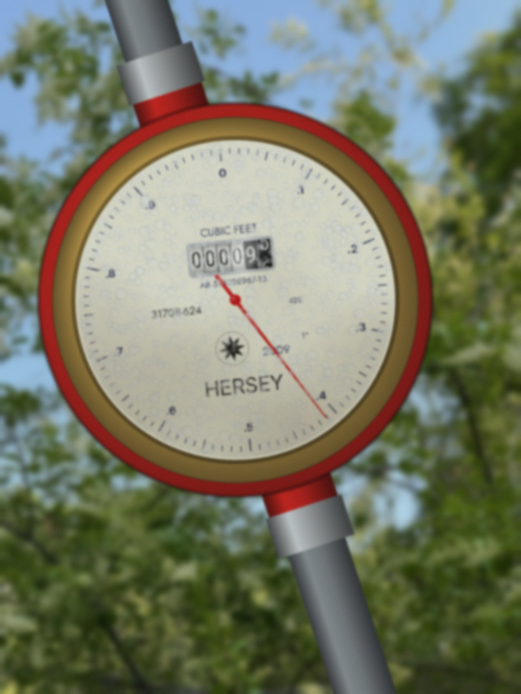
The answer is 95.41 ft³
